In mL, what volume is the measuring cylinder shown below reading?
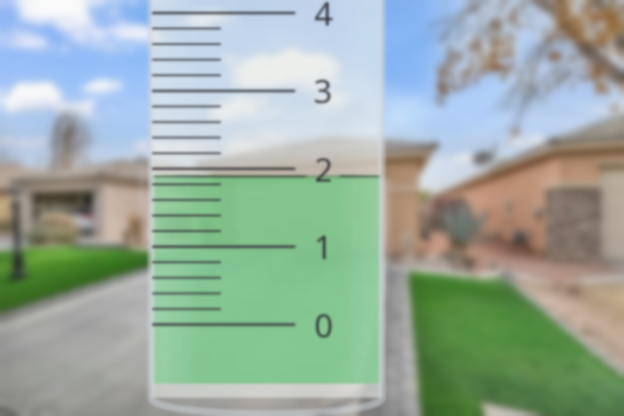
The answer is 1.9 mL
